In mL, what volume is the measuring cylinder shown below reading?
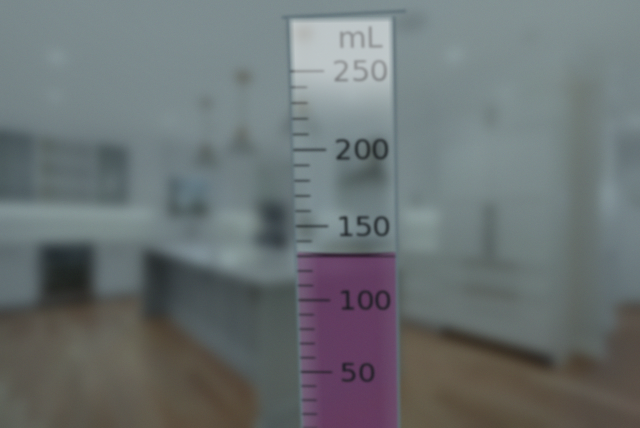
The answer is 130 mL
